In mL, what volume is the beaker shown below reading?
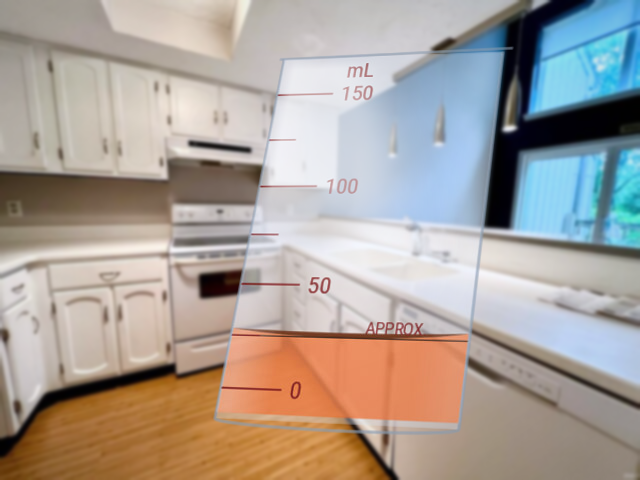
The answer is 25 mL
